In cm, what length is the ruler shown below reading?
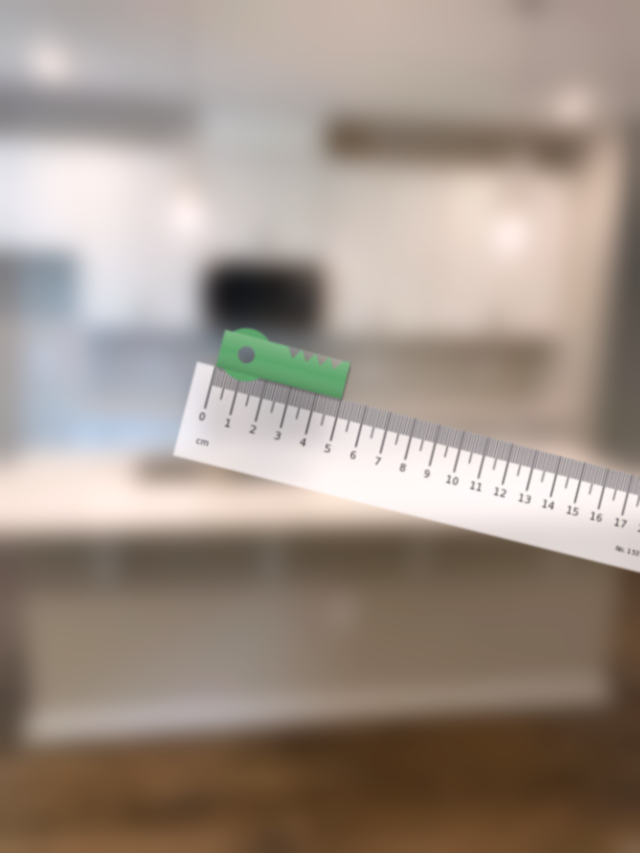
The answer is 5 cm
